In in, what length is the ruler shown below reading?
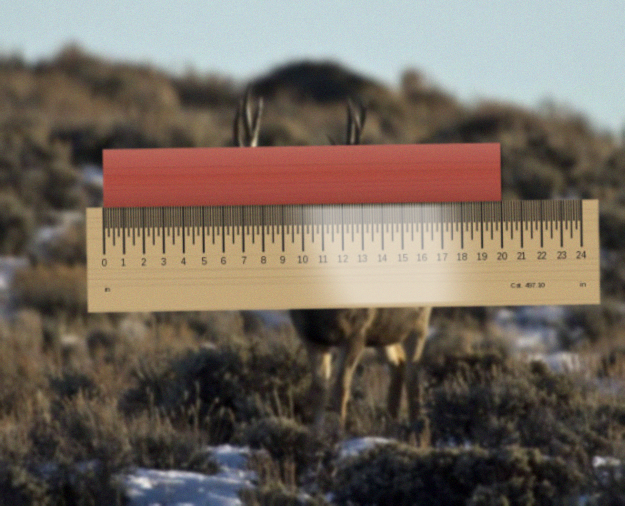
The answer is 20 in
